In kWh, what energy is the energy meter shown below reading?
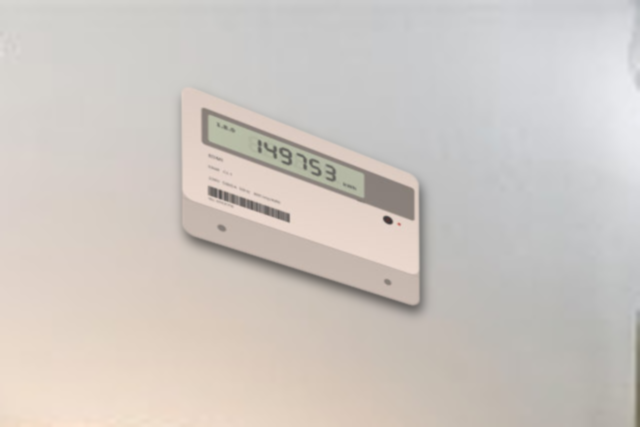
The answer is 149753 kWh
